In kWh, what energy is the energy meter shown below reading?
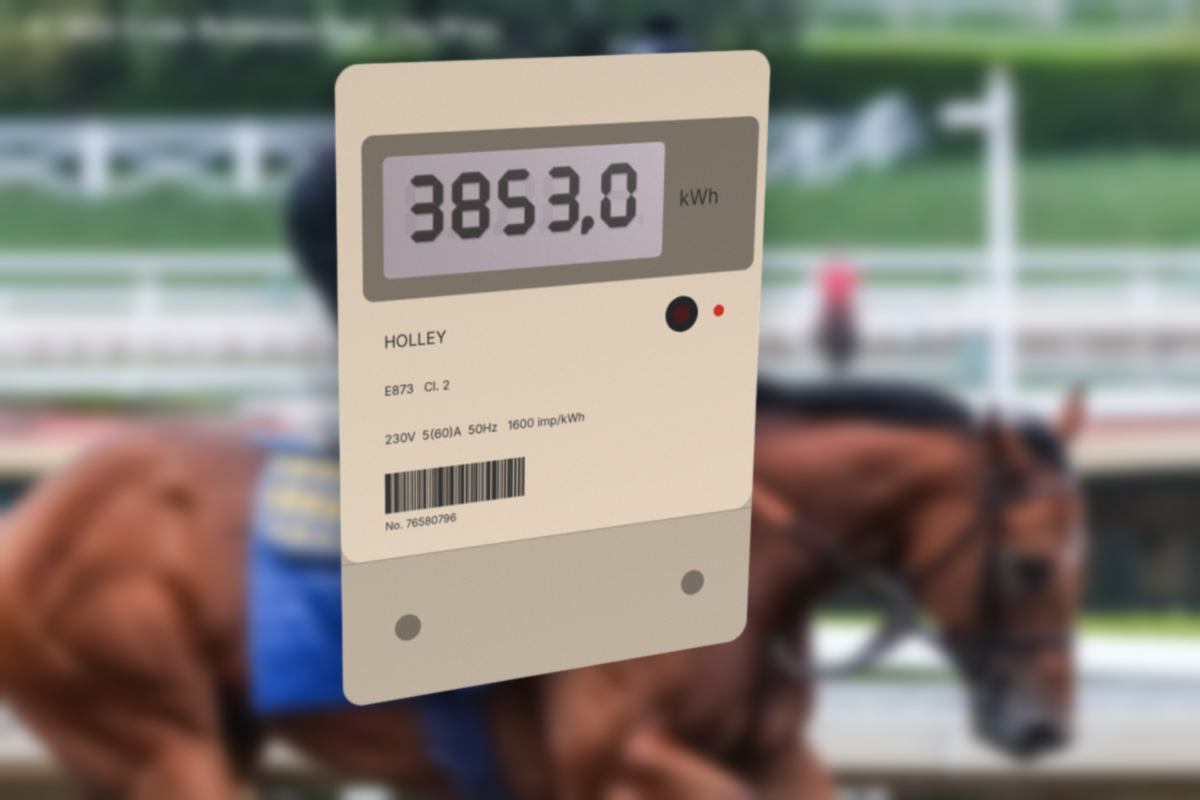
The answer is 3853.0 kWh
